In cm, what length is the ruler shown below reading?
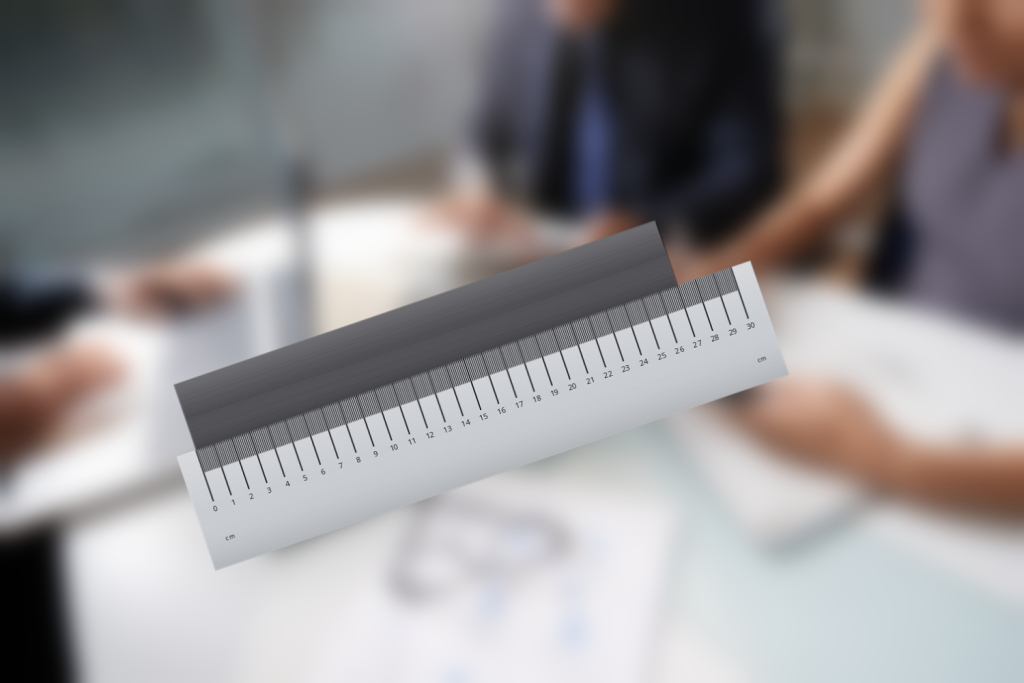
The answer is 27 cm
